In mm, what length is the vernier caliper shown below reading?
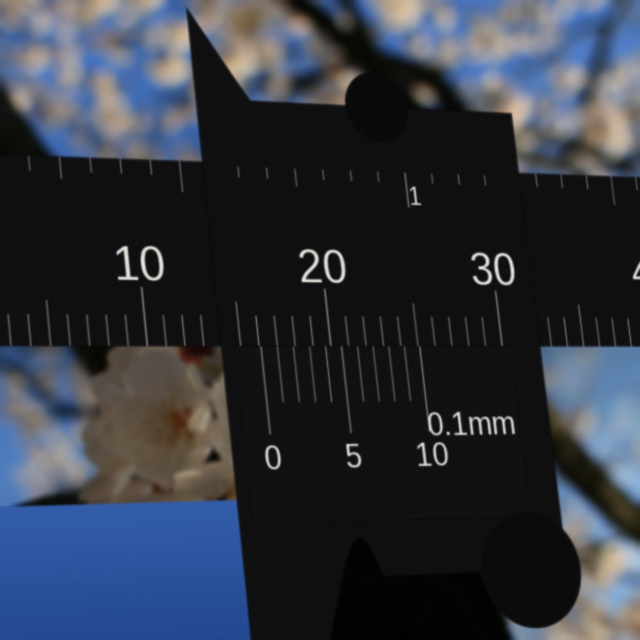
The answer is 16.1 mm
